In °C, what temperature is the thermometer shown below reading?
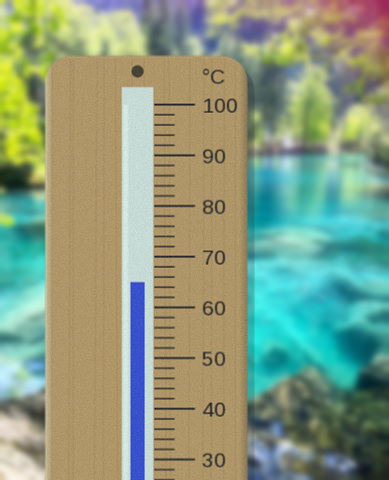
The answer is 65 °C
